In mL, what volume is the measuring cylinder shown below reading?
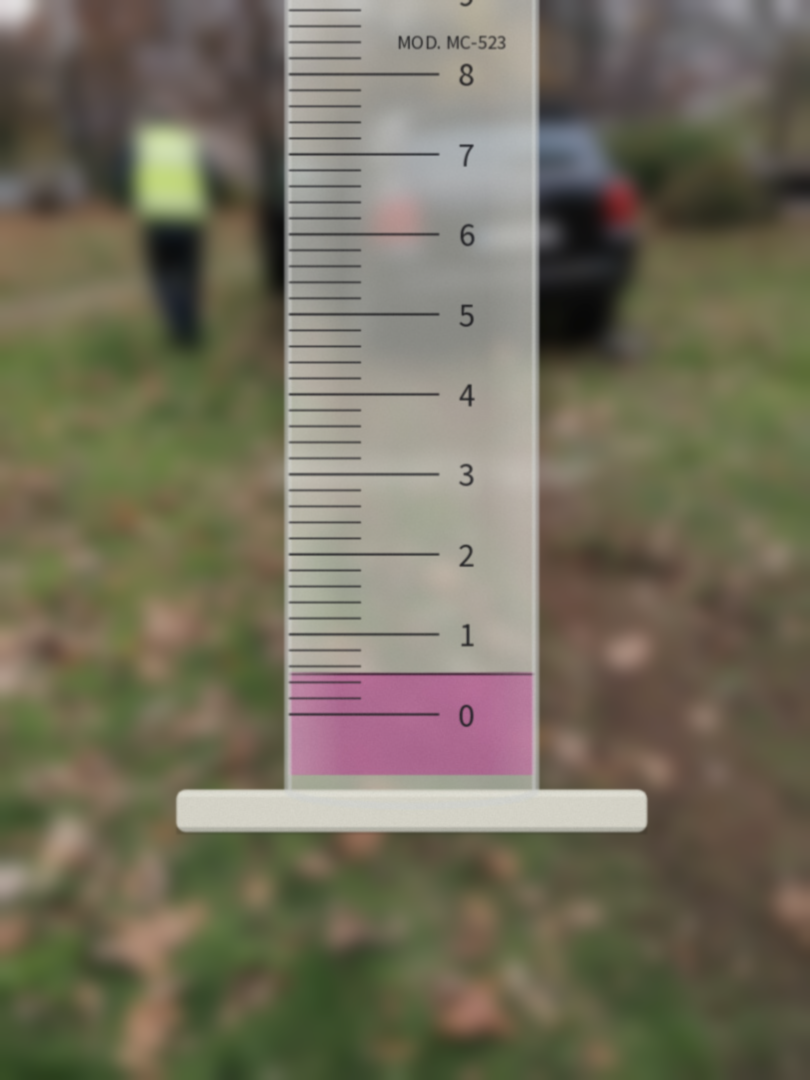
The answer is 0.5 mL
